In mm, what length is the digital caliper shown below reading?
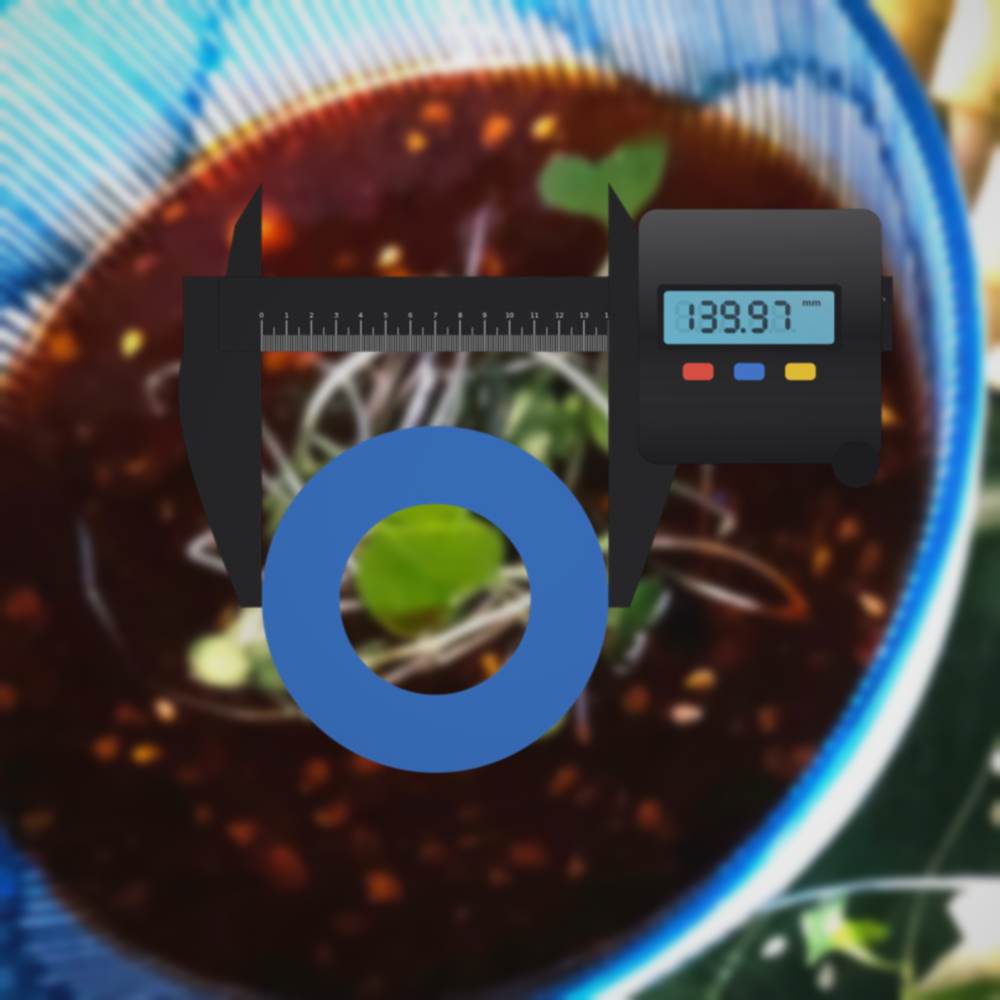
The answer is 139.97 mm
